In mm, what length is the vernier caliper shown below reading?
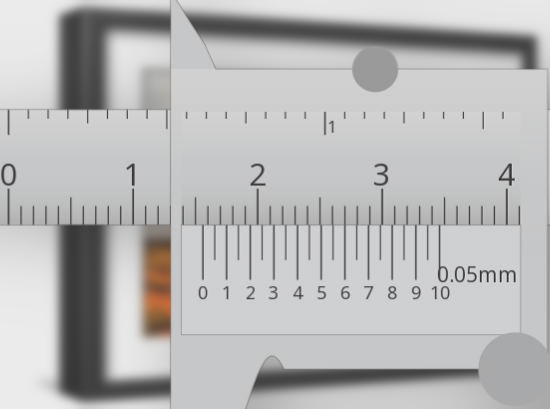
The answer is 15.6 mm
